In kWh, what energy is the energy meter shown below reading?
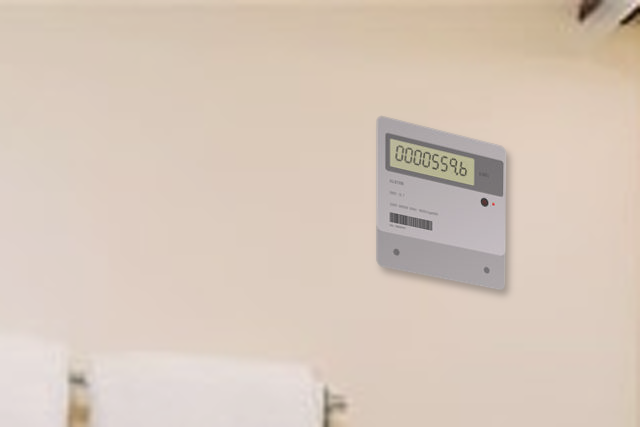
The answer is 559.6 kWh
